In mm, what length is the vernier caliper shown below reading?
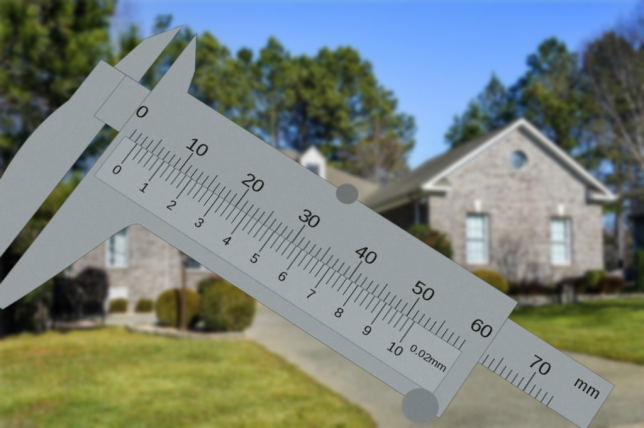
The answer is 2.4 mm
